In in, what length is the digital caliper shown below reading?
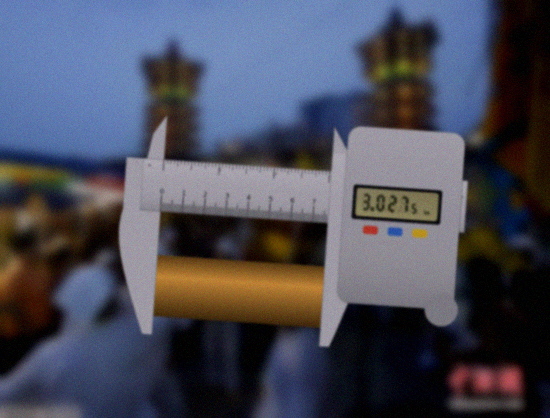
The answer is 3.0275 in
